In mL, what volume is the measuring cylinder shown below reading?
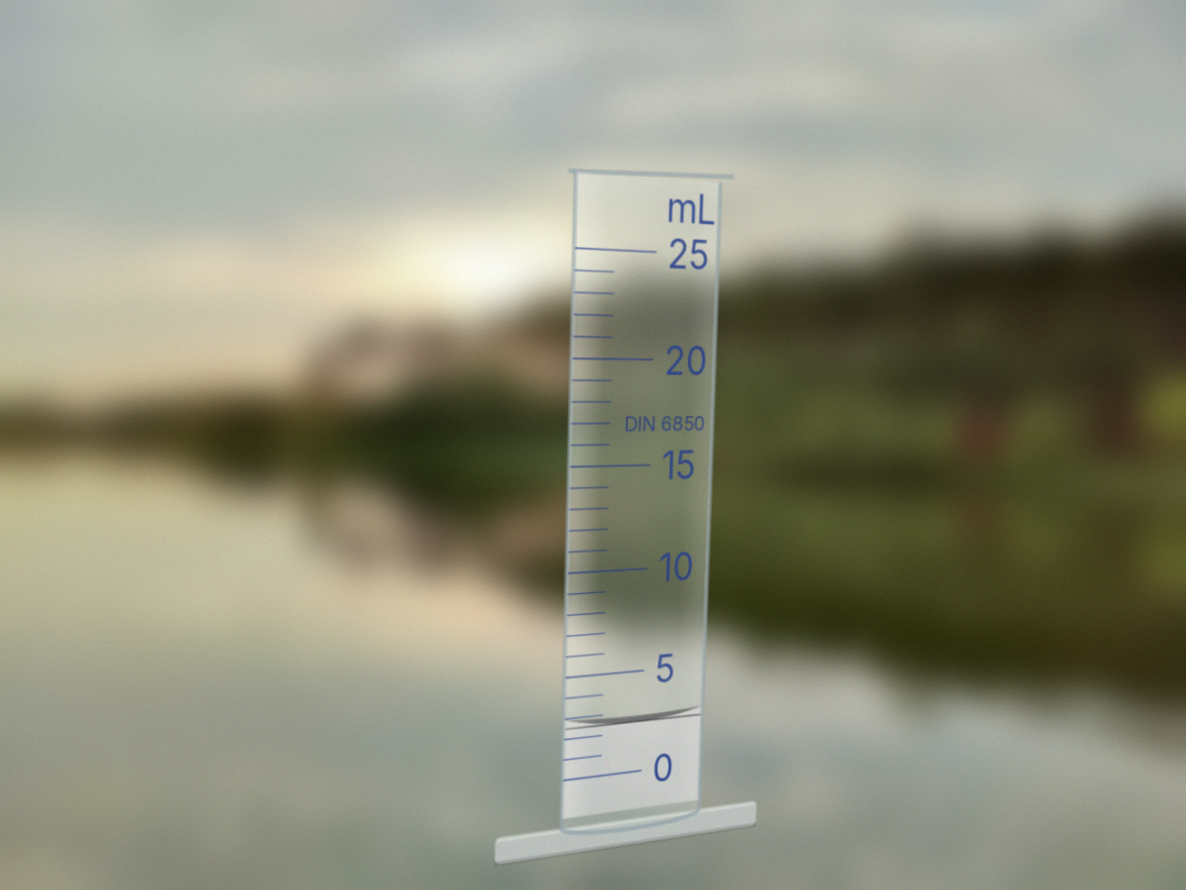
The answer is 2.5 mL
